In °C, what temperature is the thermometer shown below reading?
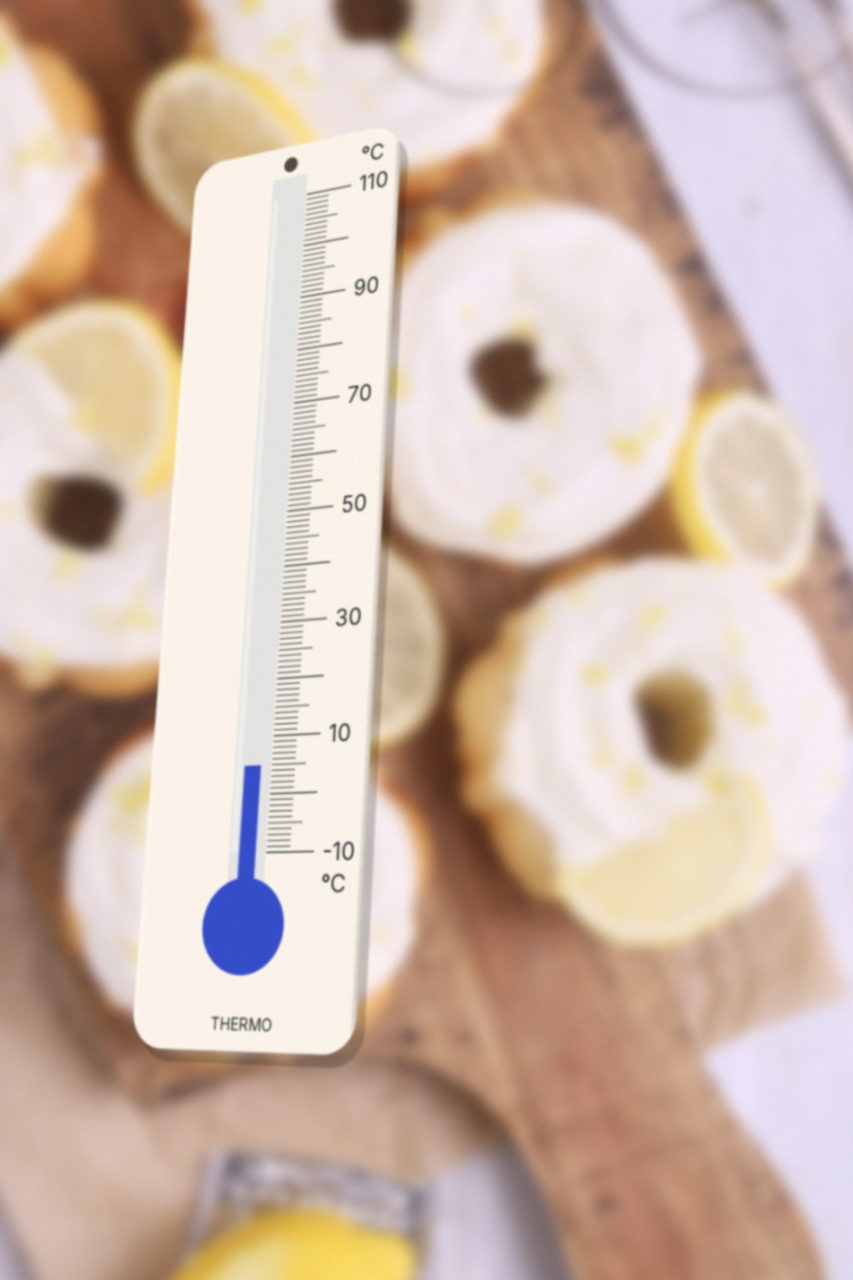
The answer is 5 °C
